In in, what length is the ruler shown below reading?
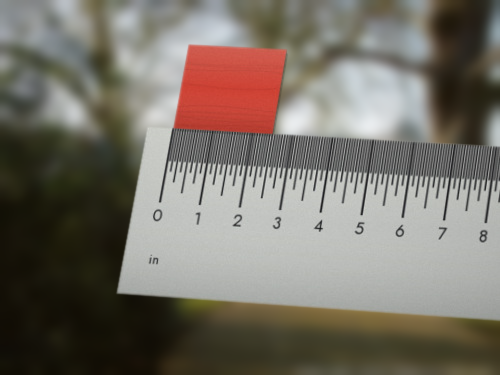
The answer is 2.5 in
